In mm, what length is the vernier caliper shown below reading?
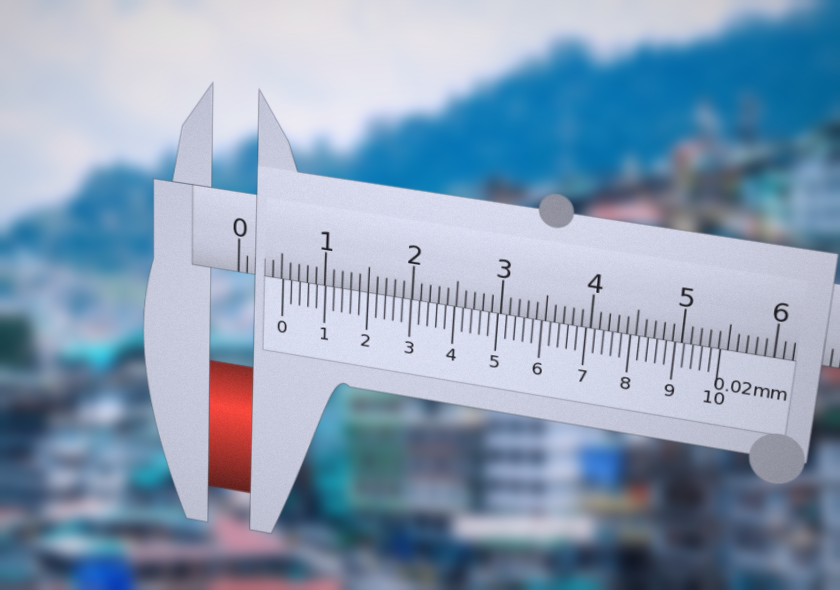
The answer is 5.2 mm
